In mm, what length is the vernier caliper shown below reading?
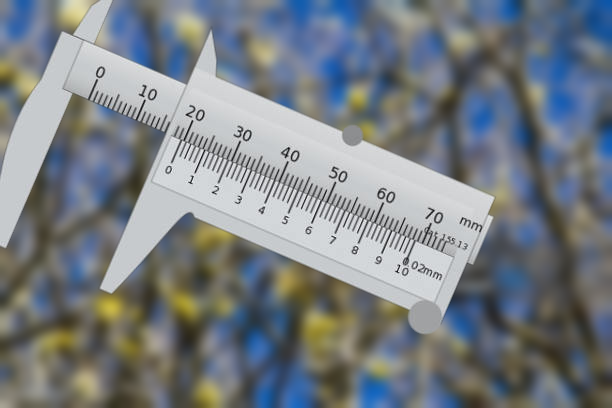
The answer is 19.5 mm
